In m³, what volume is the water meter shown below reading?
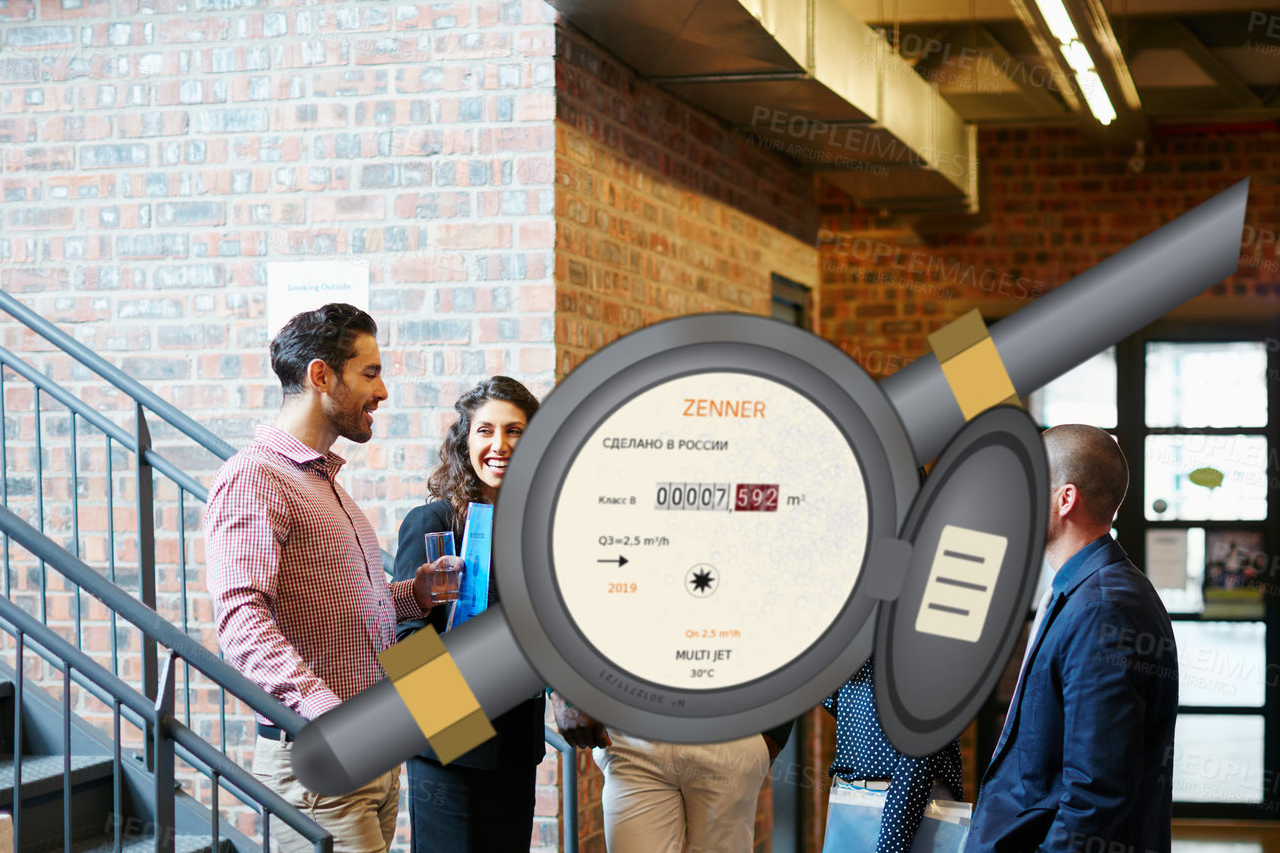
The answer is 7.592 m³
